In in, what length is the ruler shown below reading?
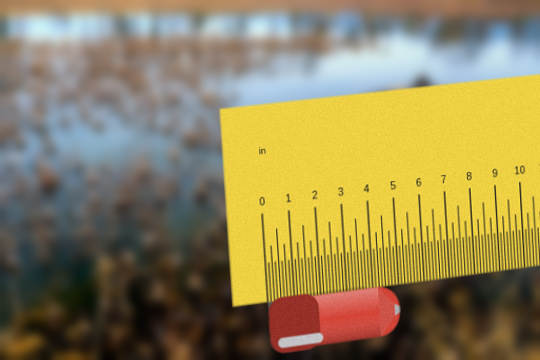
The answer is 5 in
